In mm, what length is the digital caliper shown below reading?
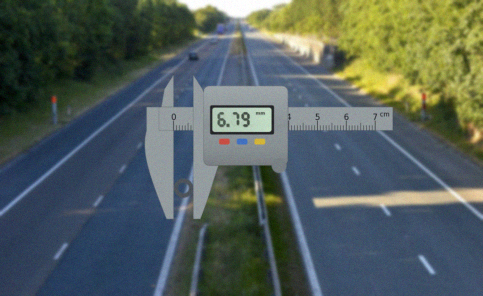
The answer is 6.79 mm
